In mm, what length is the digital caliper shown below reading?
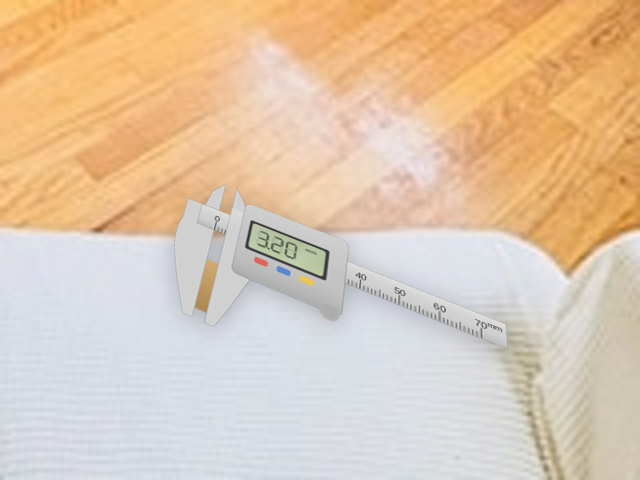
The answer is 3.20 mm
